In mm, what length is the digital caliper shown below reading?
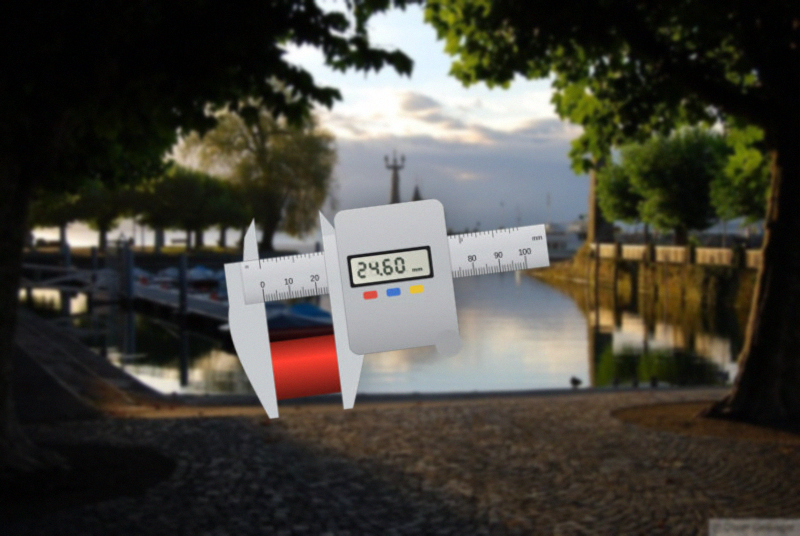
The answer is 24.60 mm
